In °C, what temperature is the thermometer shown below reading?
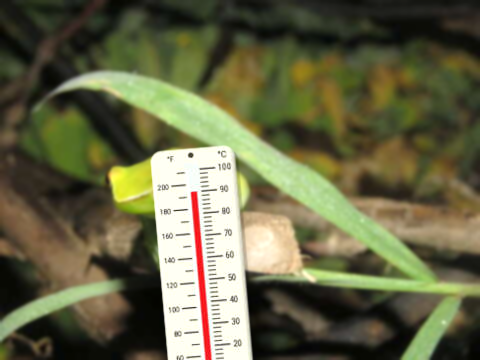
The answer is 90 °C
